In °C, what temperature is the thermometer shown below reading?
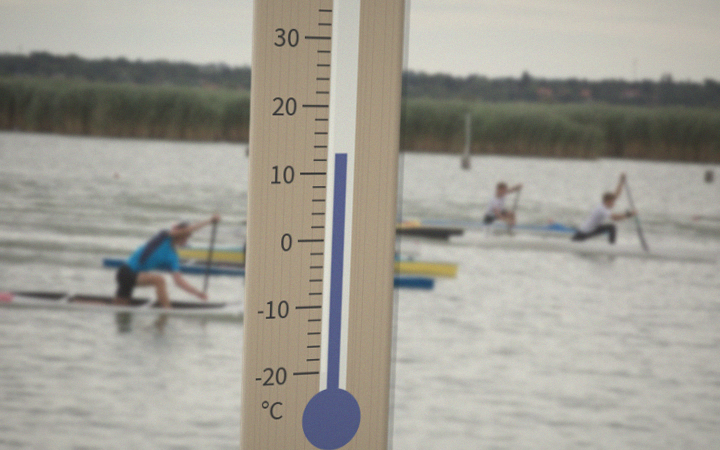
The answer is 13 °C
